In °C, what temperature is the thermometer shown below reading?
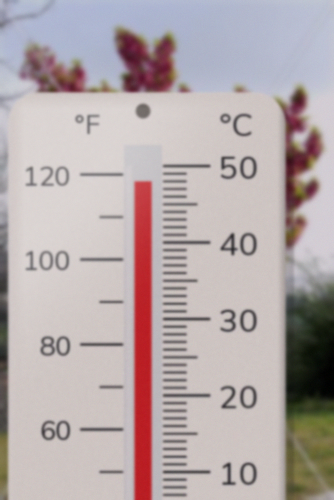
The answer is 48 °C
